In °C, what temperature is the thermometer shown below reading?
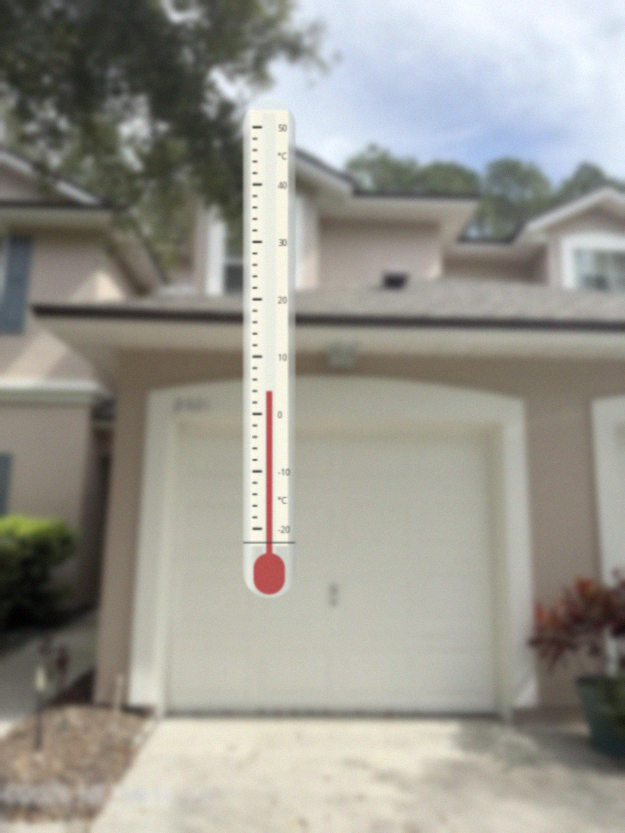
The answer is 4 °C
